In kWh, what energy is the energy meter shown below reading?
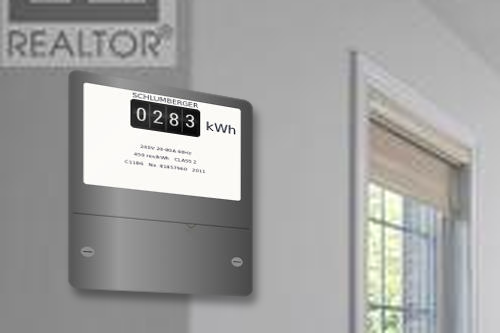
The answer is 283 kWh
